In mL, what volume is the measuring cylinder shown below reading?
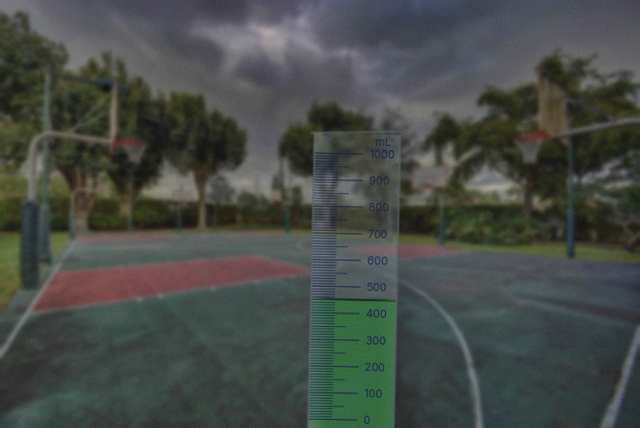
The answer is 450 mL
